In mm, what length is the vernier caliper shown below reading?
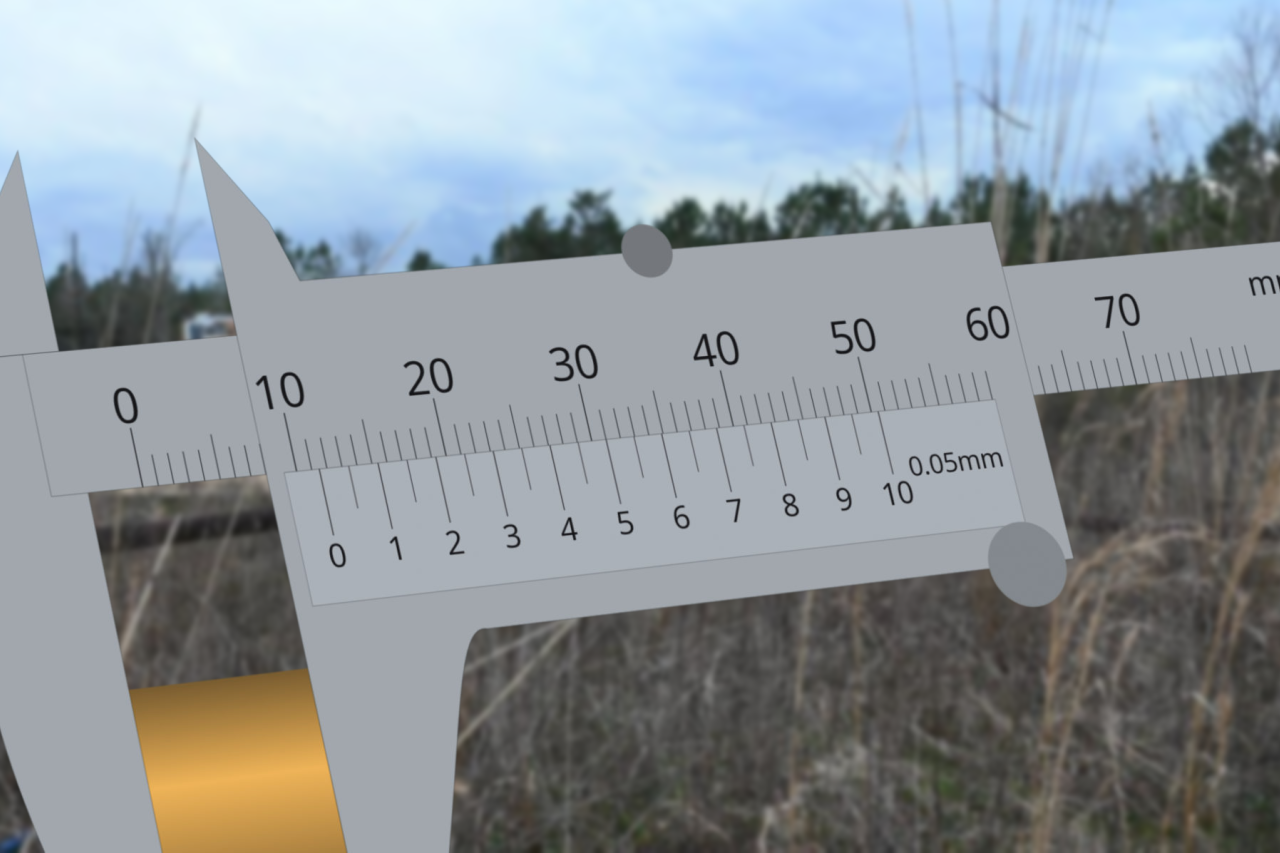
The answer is 11.5 mm
